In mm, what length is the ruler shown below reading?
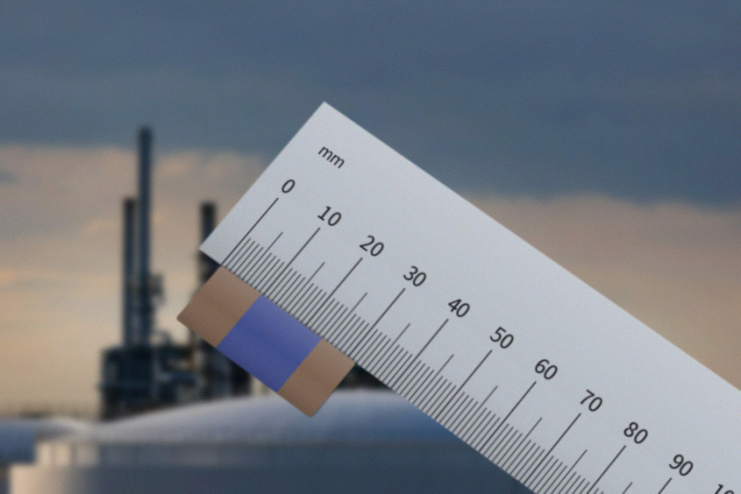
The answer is 32 mm
